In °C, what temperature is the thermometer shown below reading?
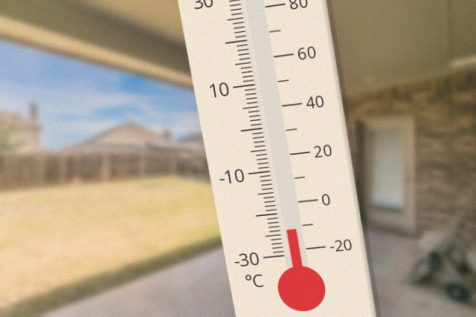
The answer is -24 °C
